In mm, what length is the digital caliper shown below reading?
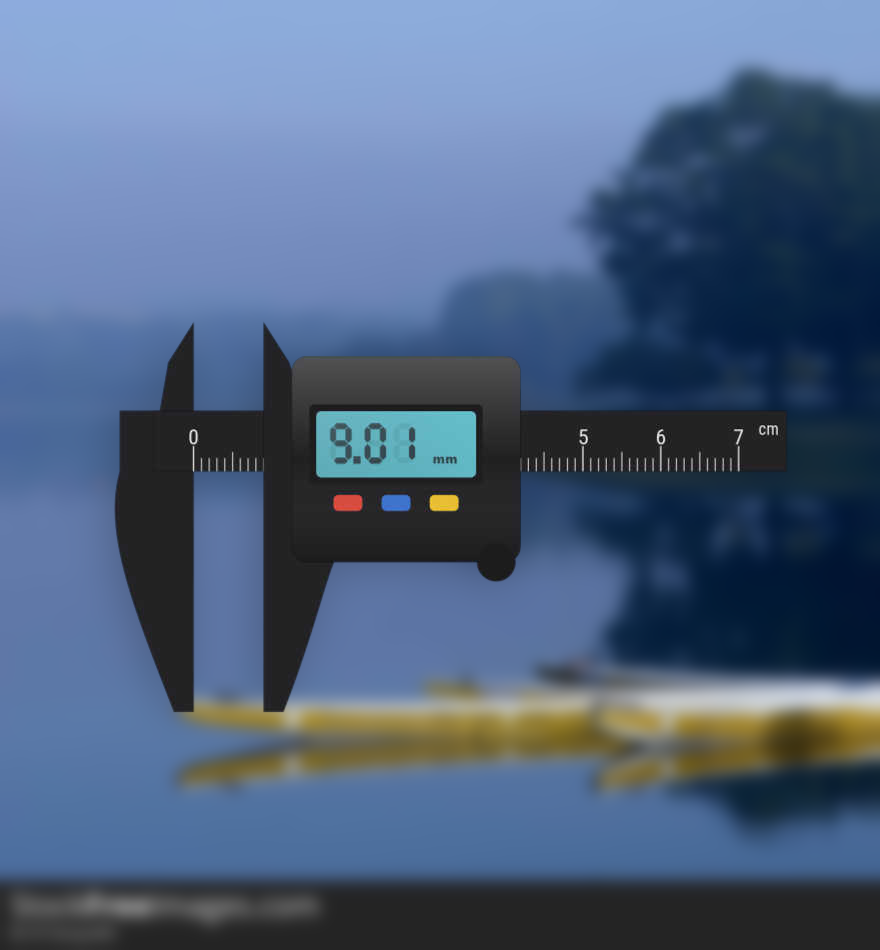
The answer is 9.01 mm
